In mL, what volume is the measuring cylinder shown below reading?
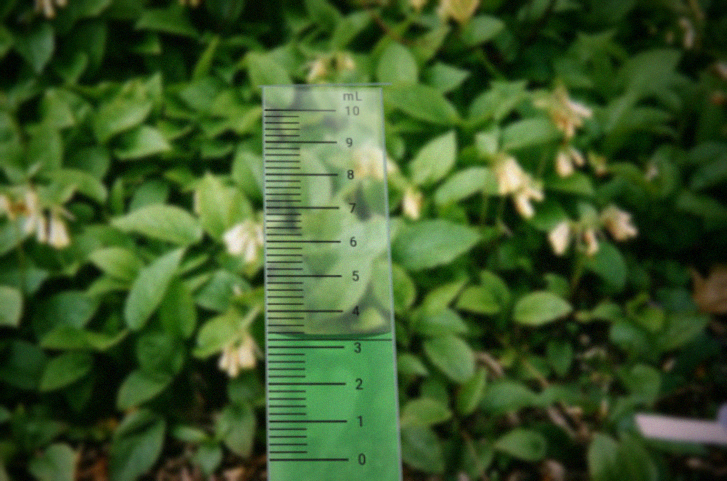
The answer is 3.2 mL
